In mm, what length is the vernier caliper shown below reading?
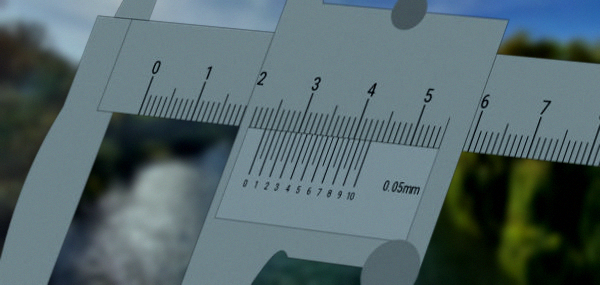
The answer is 24.0 mm
